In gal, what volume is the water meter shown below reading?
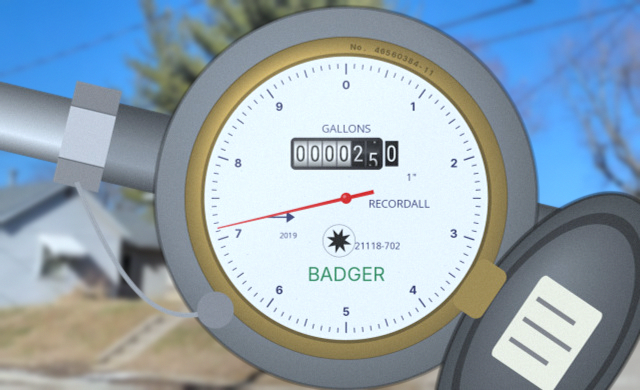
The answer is 247.1 gal
